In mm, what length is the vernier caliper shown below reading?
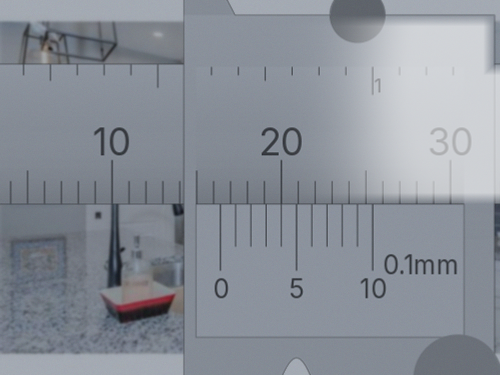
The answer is 16.4 mm
